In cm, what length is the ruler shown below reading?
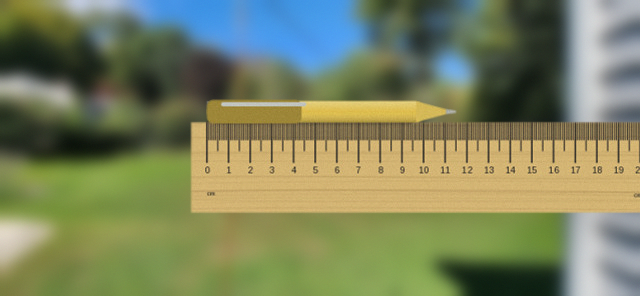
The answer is 11.5 cm
